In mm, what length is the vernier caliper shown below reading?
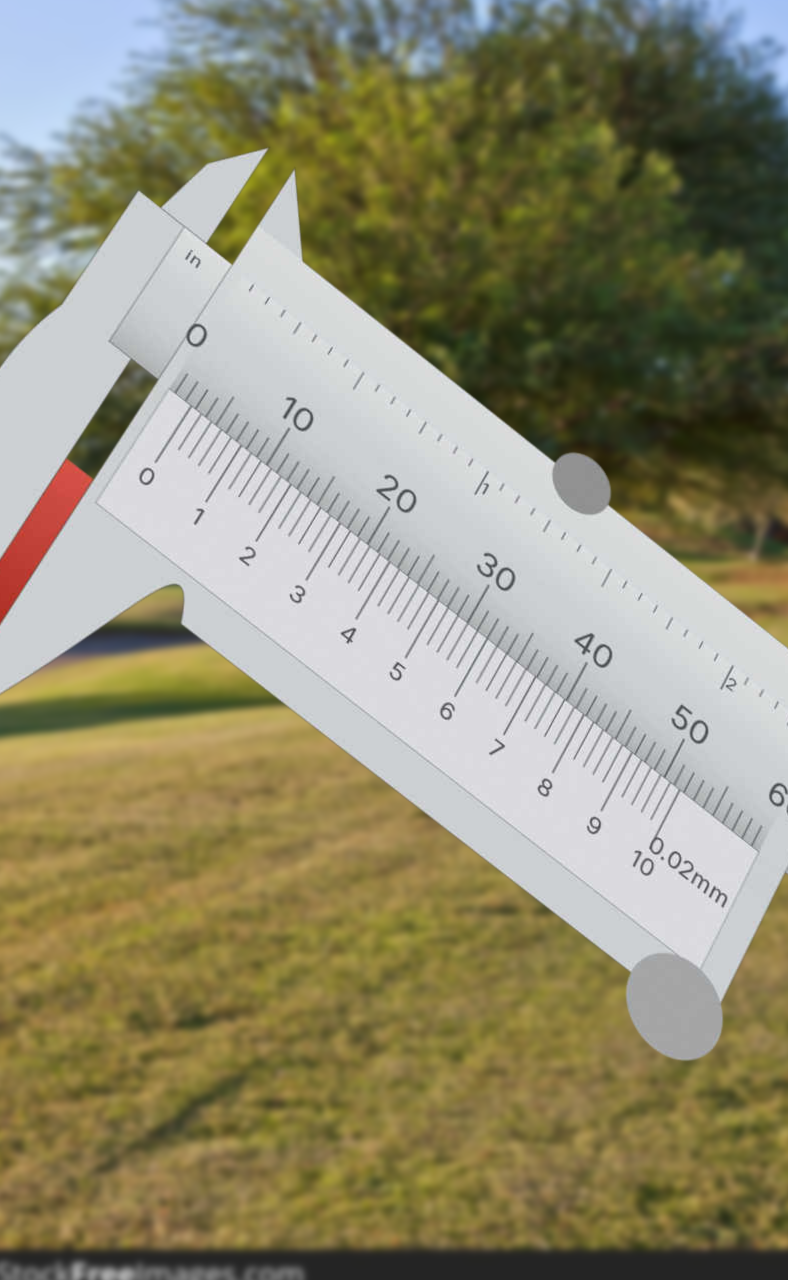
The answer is 2.6 mm
